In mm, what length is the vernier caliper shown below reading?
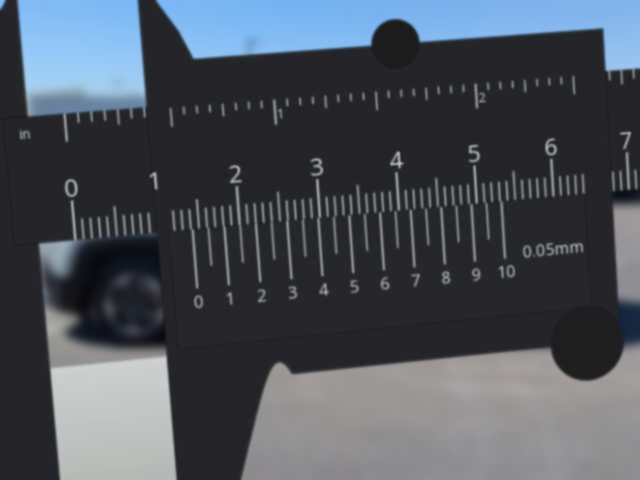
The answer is 14.2 mm
